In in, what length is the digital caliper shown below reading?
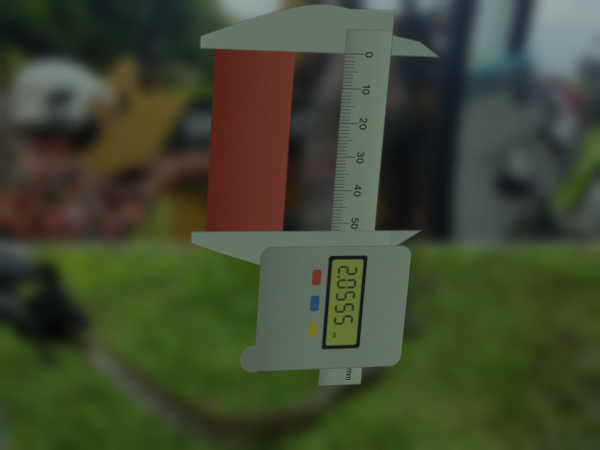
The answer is 2.0555 in
